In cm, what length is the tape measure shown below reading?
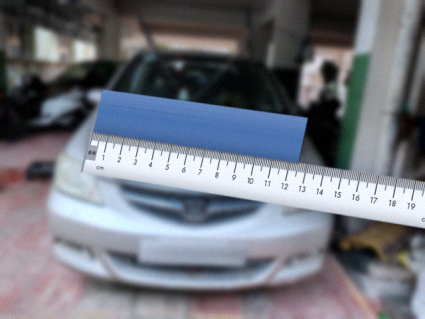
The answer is 12.5 cm
